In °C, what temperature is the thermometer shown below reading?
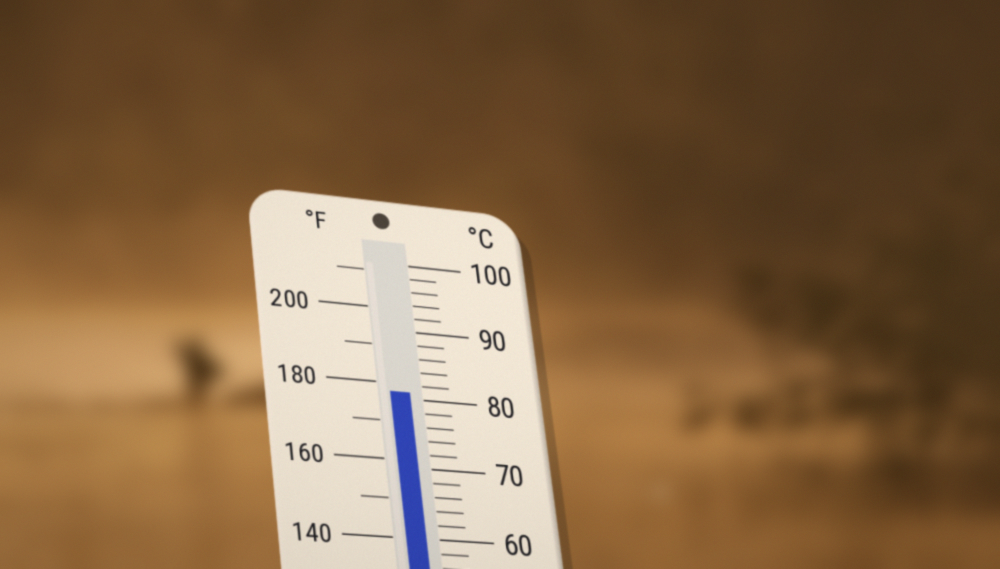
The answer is 81 °C
